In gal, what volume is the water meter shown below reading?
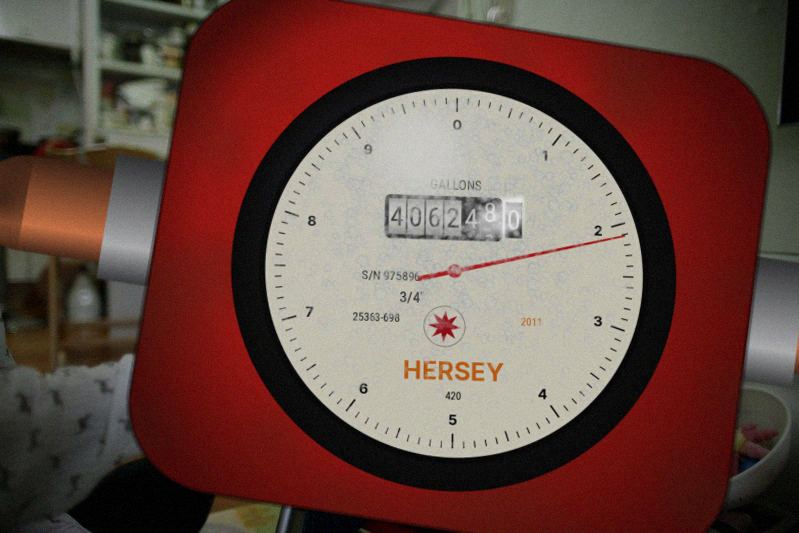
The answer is 4062482.1 gal
